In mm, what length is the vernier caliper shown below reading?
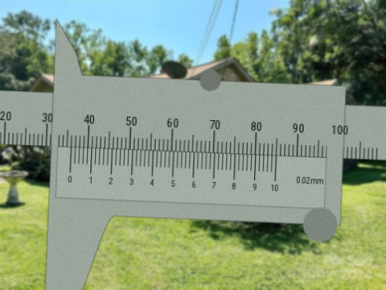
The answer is 36.0 mm
